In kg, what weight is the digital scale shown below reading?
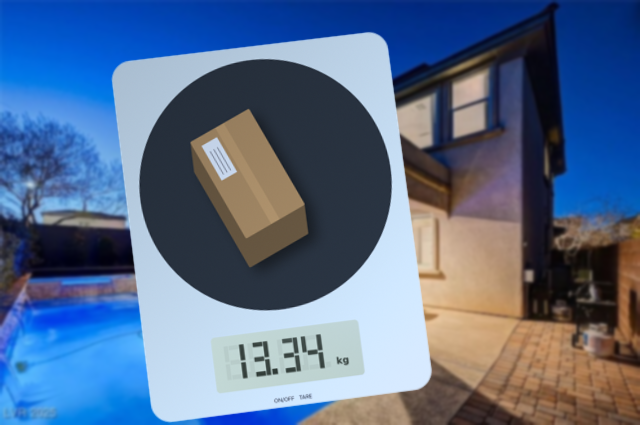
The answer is 13.34 kg
